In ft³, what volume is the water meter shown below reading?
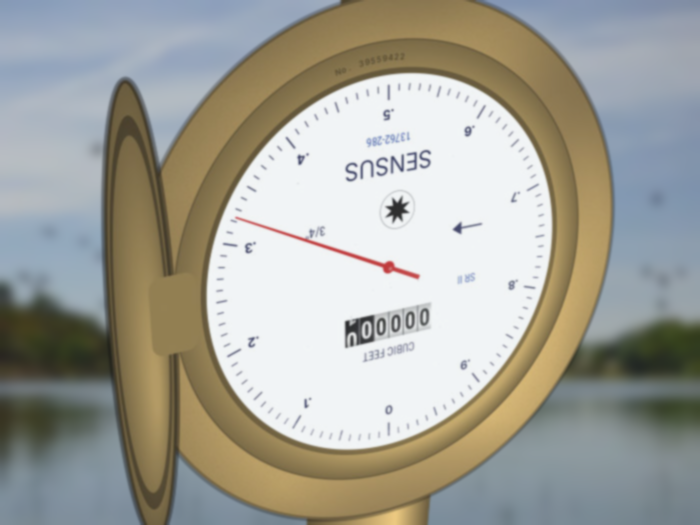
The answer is 0.32 ft³
